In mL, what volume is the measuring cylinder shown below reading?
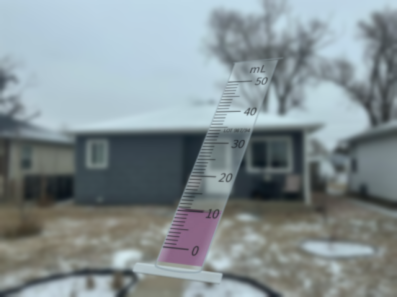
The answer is 10 mL
